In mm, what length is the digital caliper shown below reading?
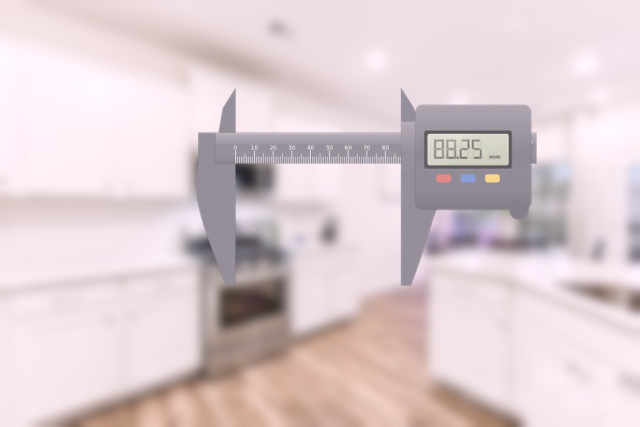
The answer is 88.25 mm
